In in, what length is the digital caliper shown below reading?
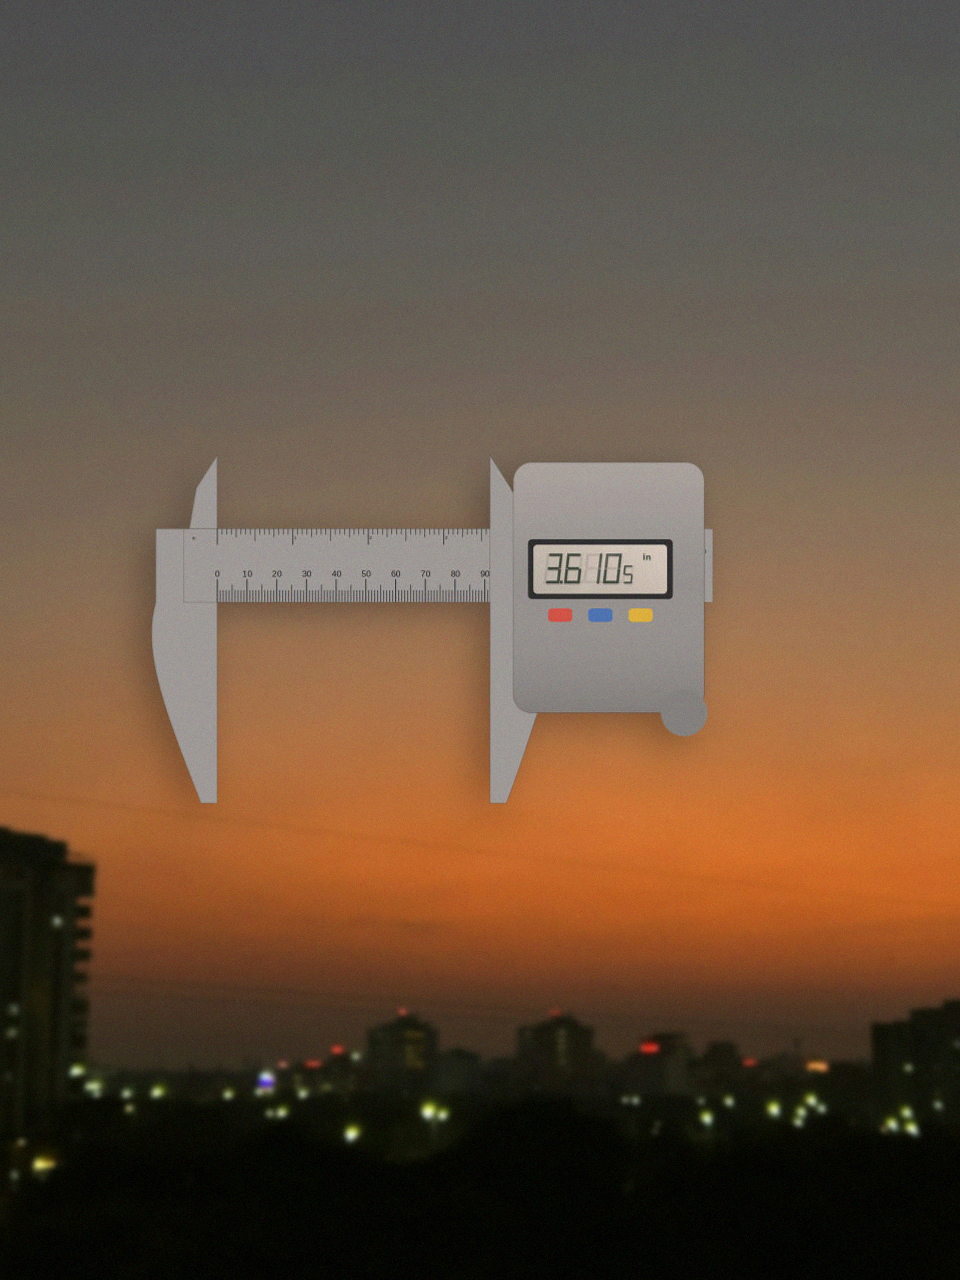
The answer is 3.6105 in
